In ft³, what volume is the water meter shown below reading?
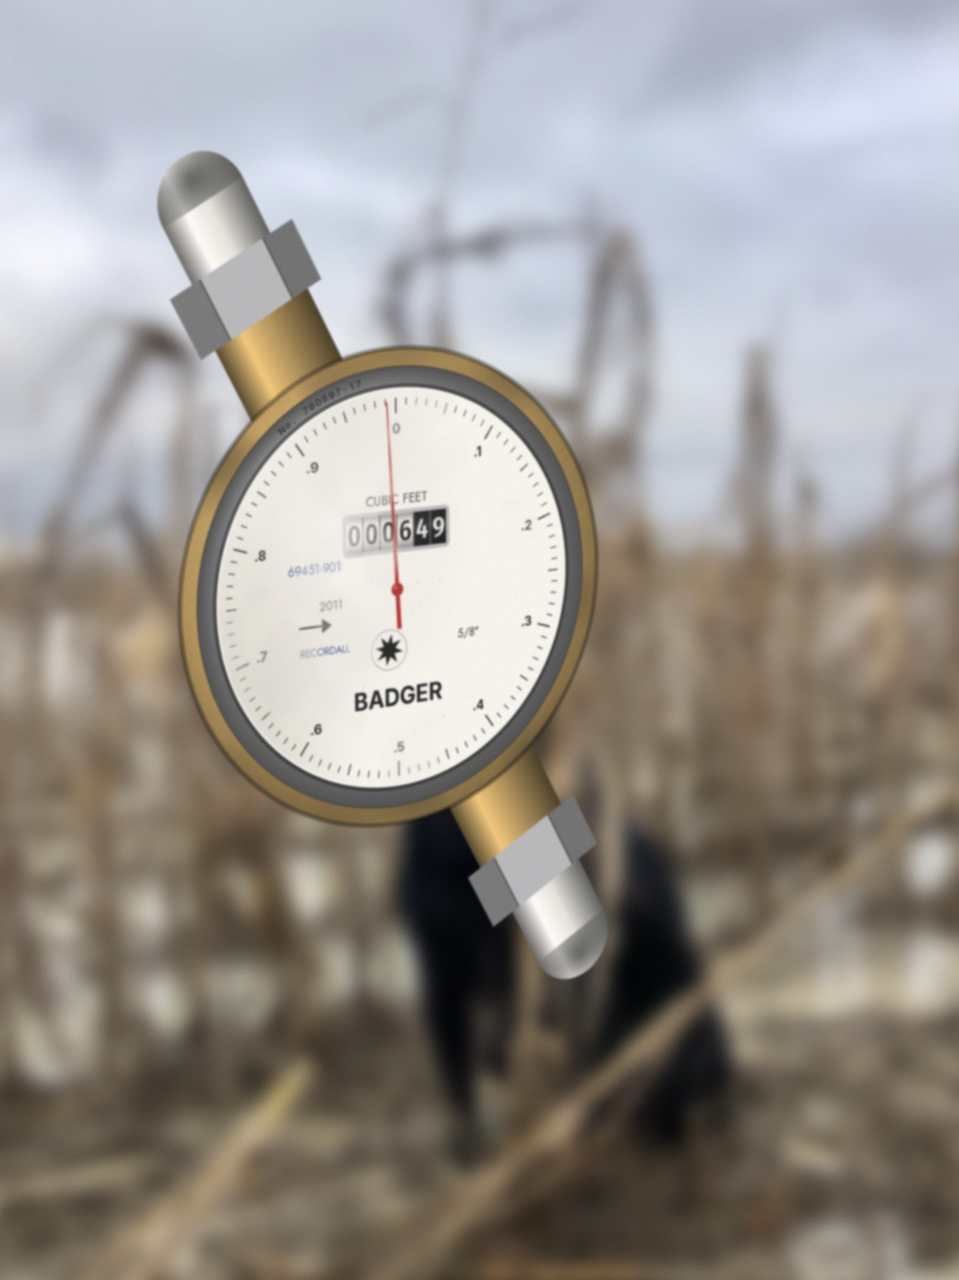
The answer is 648.99 ft³
